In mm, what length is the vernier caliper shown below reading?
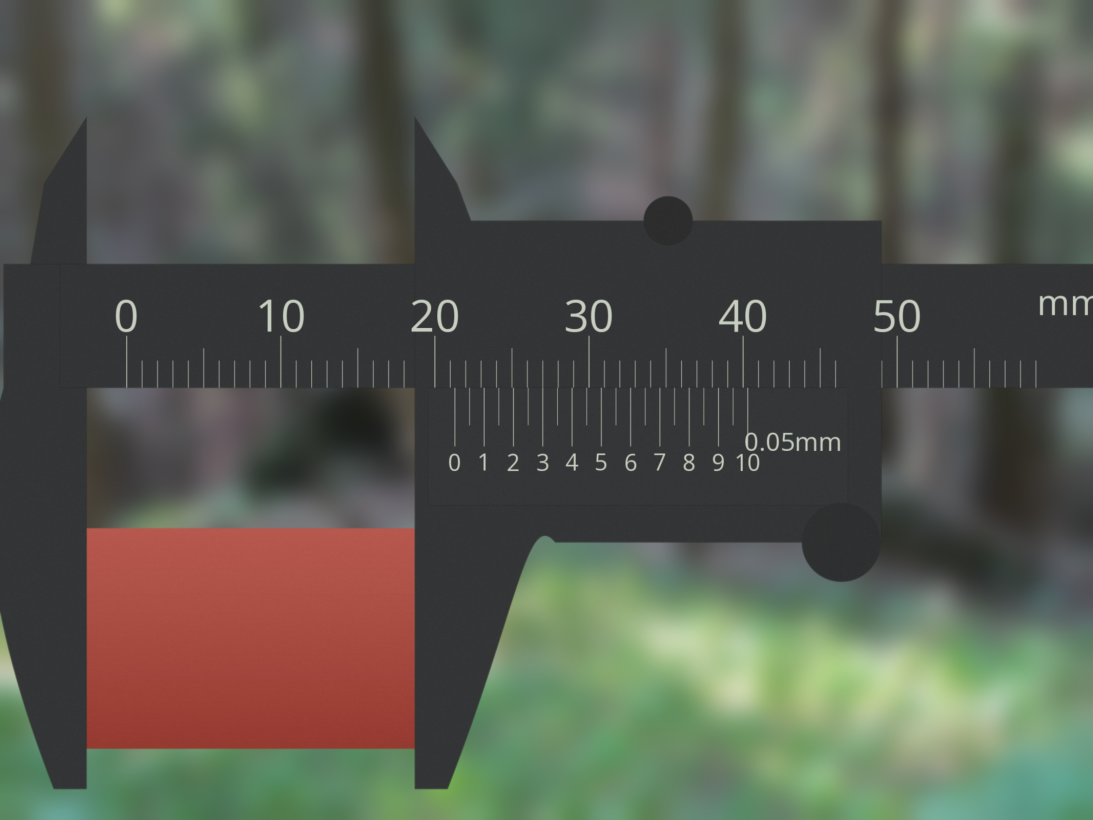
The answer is 21.3 mm
